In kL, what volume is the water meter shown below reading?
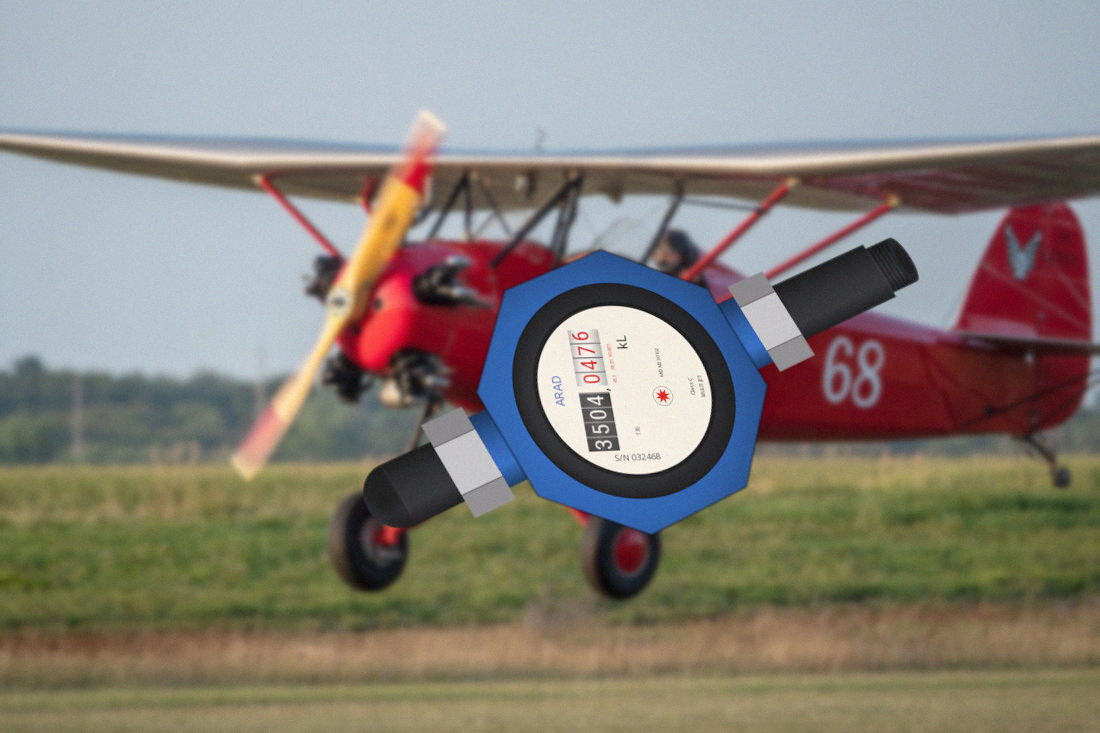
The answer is 3504.0476 kL
